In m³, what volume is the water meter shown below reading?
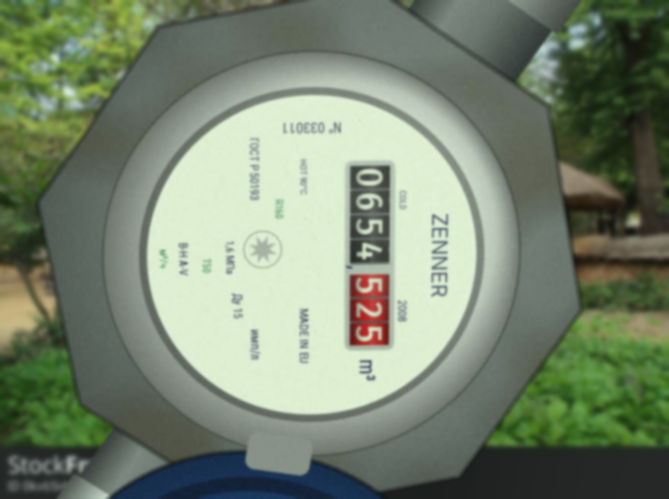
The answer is 654.525 m³
